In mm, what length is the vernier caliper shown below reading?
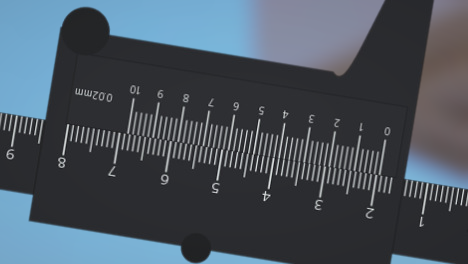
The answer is 19.4 mm
